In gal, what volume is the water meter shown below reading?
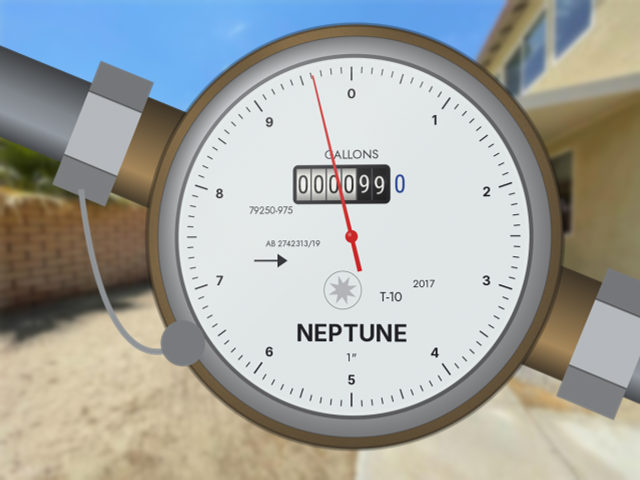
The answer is 989.6 gal
